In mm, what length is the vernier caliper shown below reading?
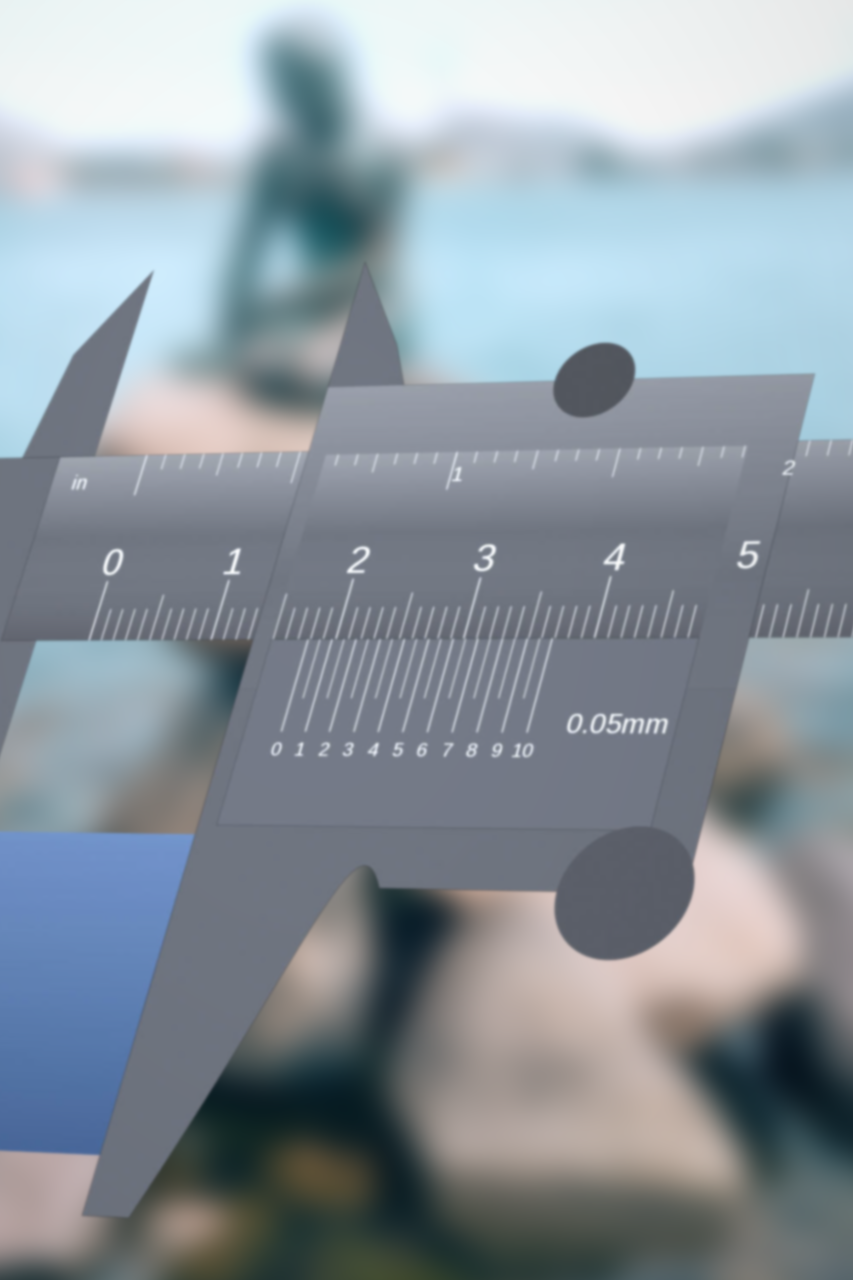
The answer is 17.8 mm
